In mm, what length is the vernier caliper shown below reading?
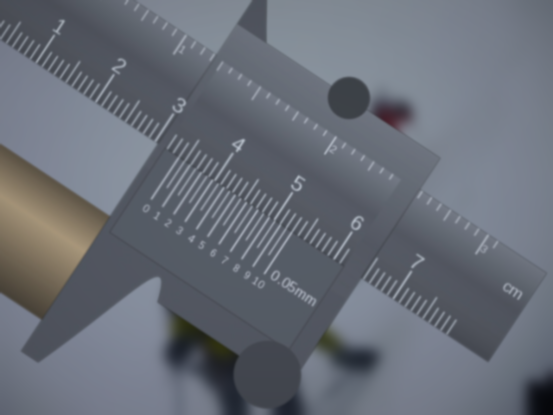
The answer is 34.0 mm
